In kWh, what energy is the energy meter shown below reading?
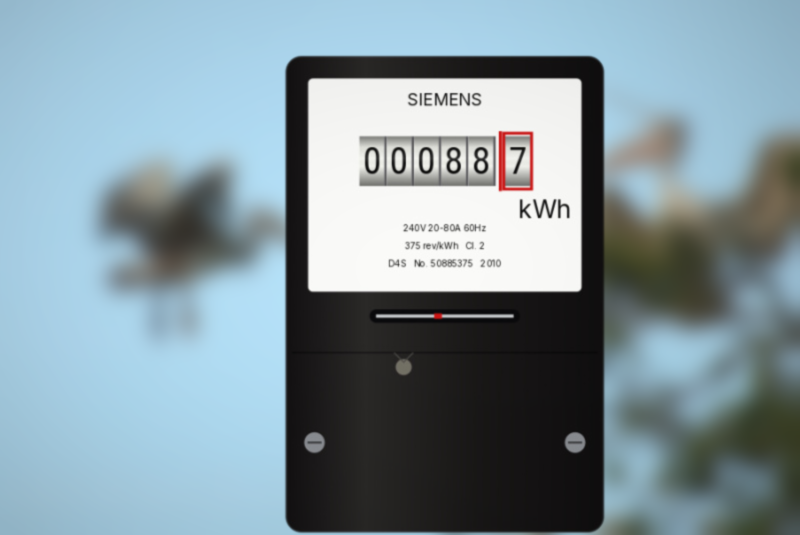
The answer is 88.7 kWh
